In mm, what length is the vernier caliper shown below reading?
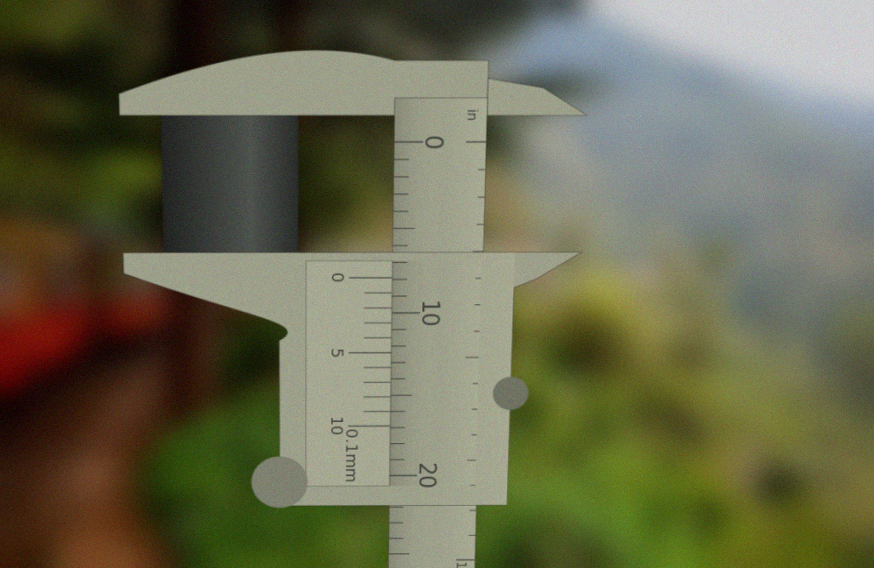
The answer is 7.9 mm
